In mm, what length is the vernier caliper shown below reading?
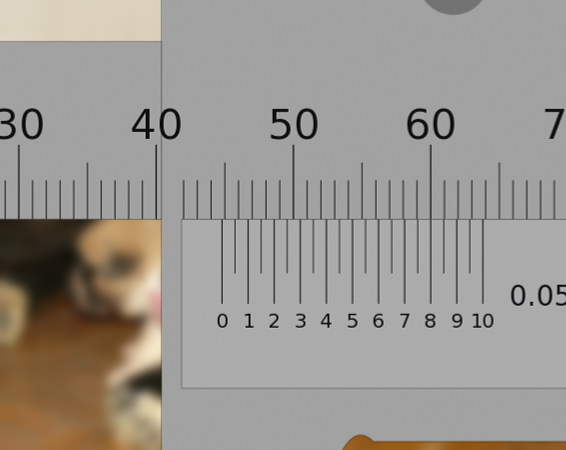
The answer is 44.8 mm
